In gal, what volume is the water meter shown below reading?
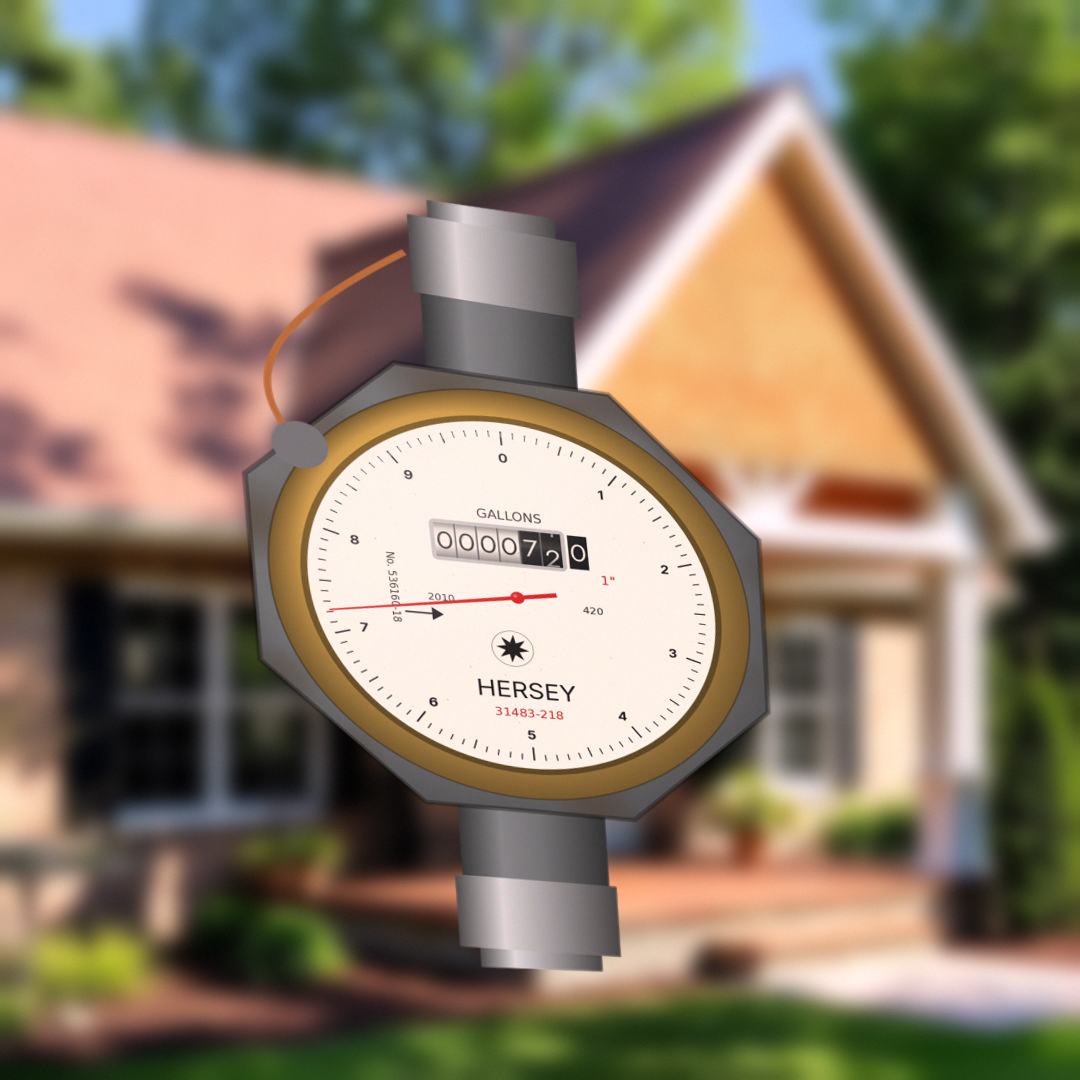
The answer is 717.2 gal
